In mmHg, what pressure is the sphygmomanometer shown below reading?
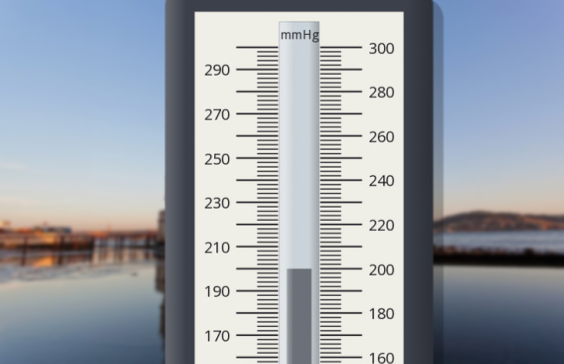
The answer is 200 mmHg
